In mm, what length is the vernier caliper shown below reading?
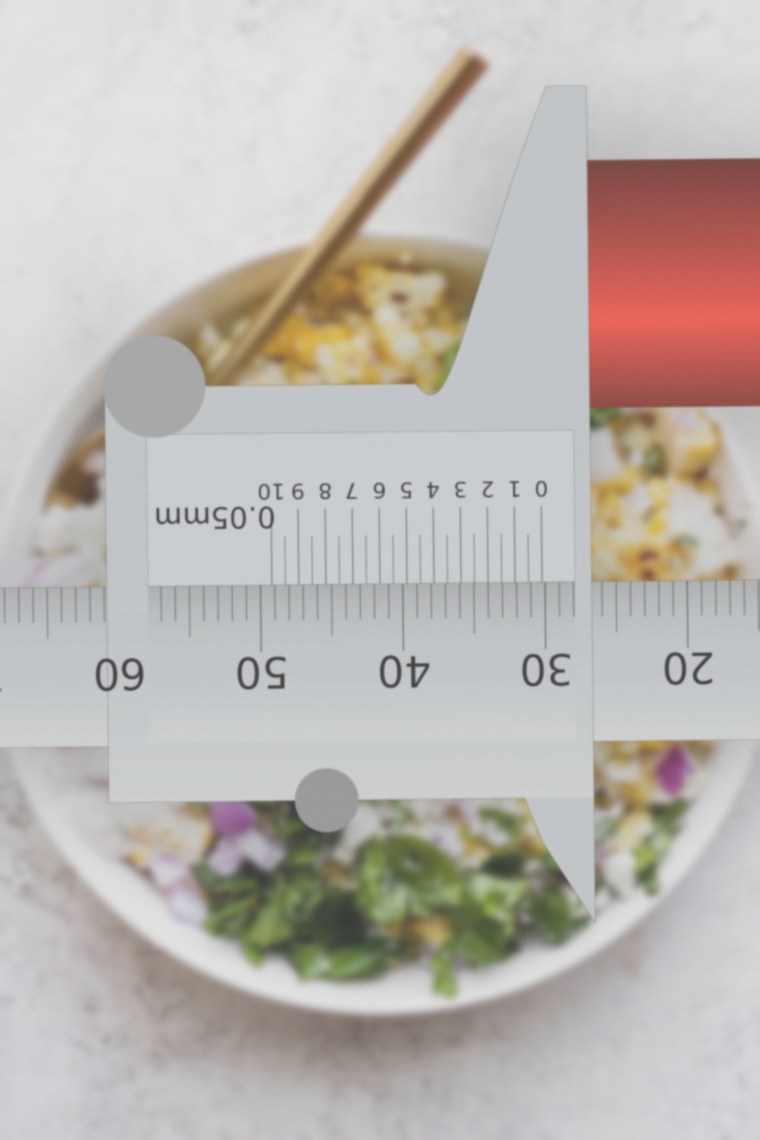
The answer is 30.2 mm
